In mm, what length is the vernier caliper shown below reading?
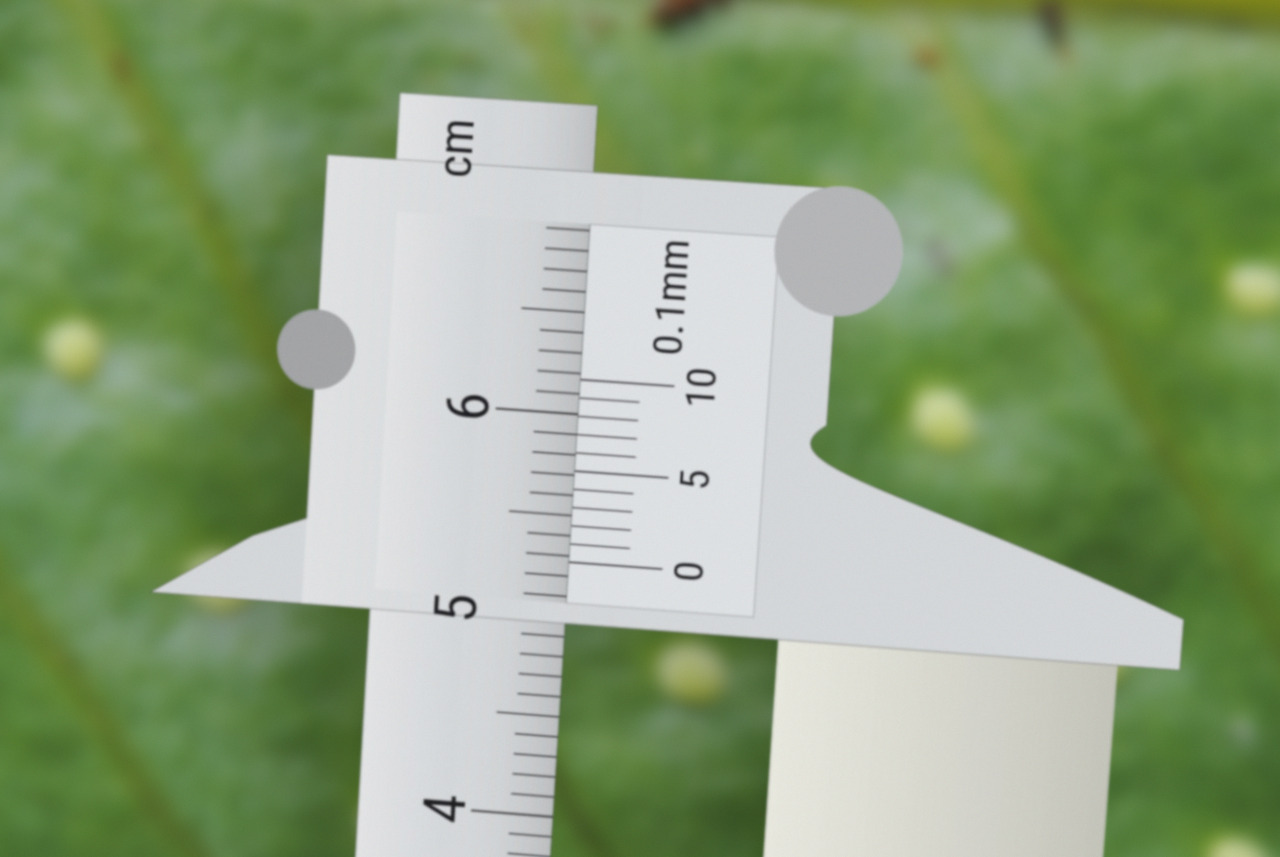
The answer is 52.7 mm
